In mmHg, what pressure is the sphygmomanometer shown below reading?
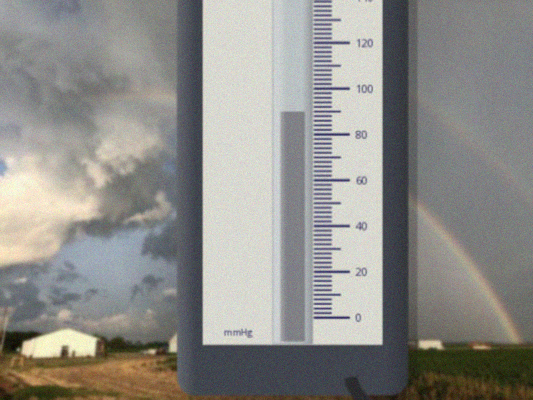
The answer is 90 mmHg
